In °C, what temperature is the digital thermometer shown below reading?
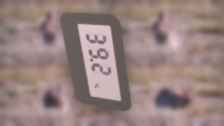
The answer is 39.2 °C
